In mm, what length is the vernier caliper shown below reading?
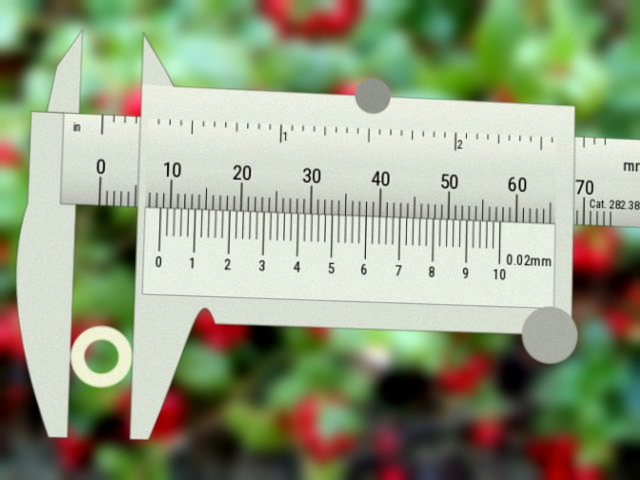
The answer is 8.6 mm
